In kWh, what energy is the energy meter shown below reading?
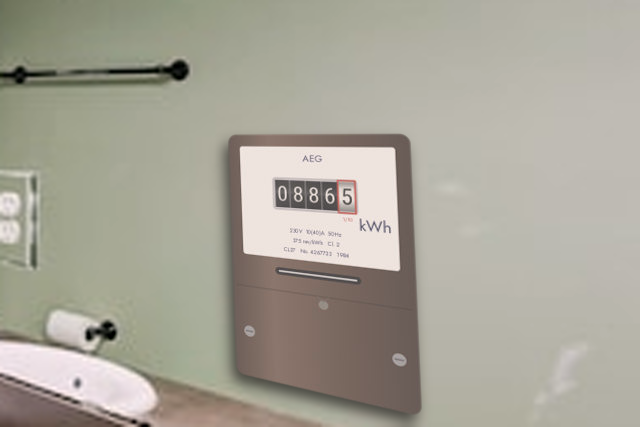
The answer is 886.5 kWh
